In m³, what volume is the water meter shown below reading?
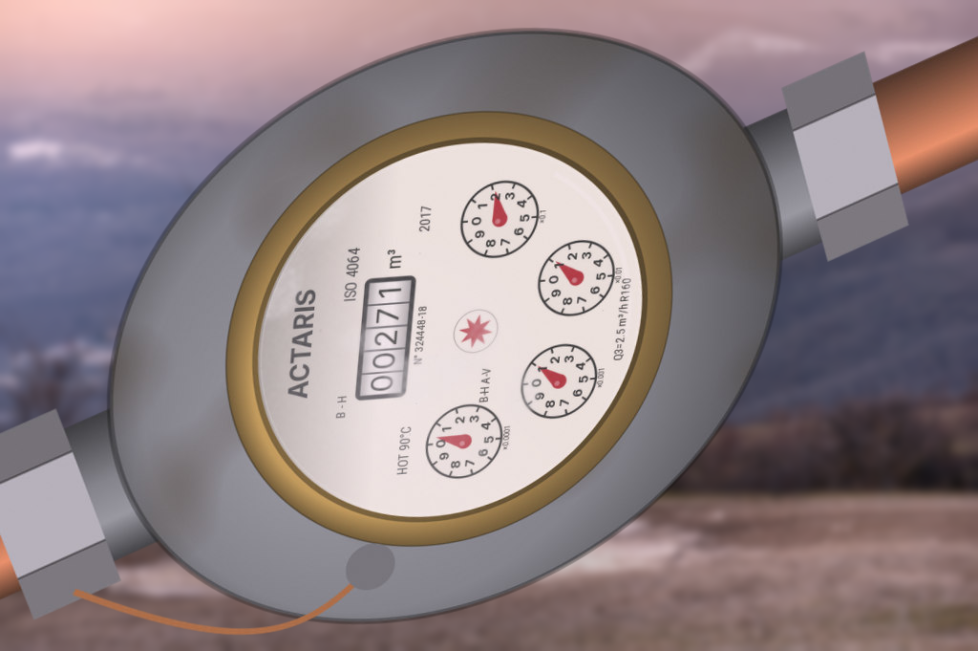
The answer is 271.2110 m³
